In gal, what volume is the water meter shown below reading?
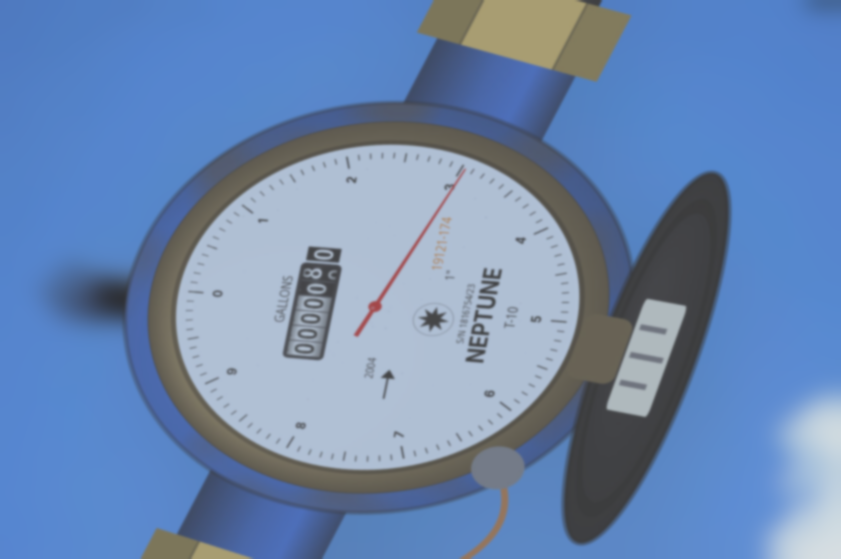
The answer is 83.0 gal
